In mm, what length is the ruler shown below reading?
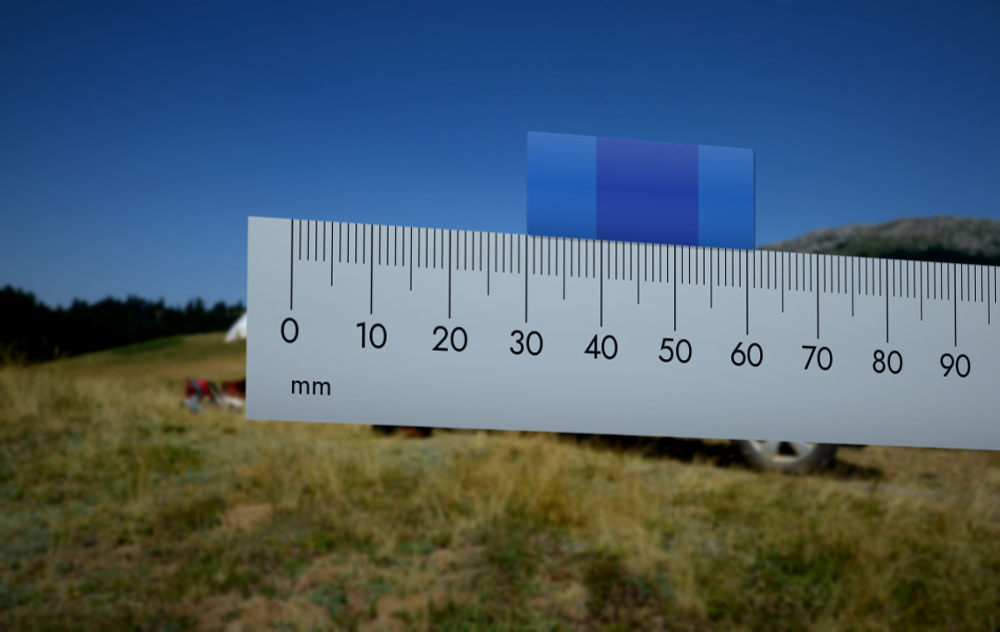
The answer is 31 mm
